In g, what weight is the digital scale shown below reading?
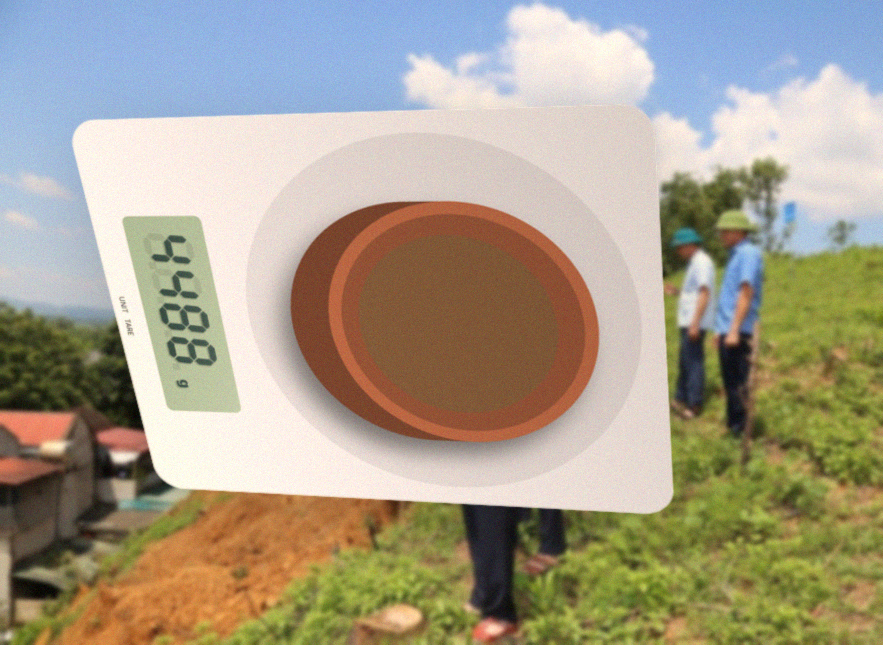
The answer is 4488 g
